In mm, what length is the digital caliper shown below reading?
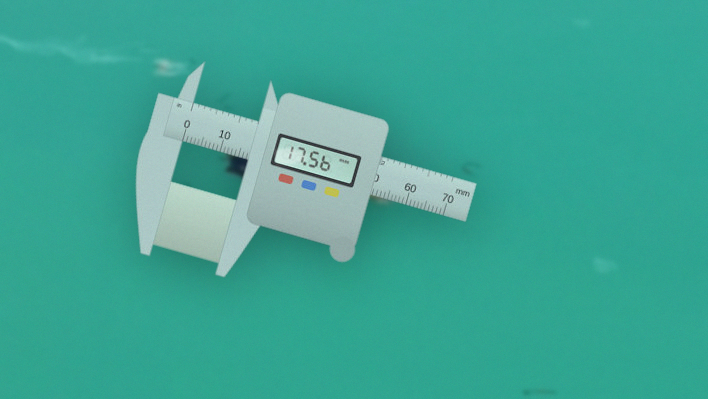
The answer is 17.56 mm
